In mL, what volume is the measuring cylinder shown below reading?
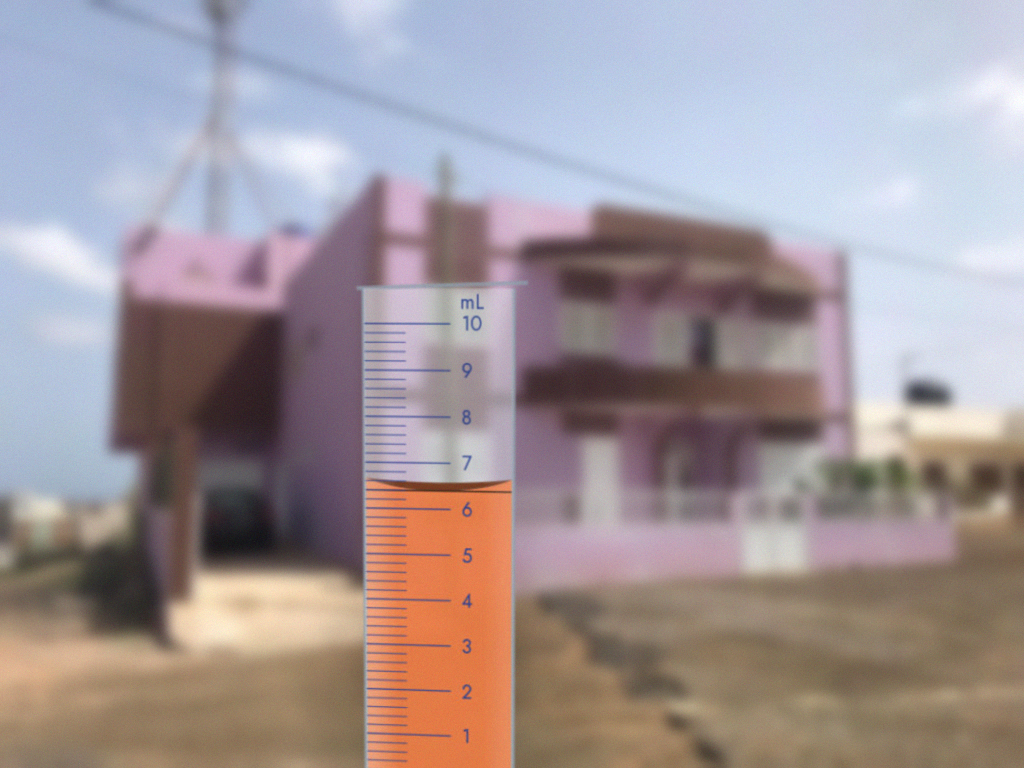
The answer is 6.4 mL
